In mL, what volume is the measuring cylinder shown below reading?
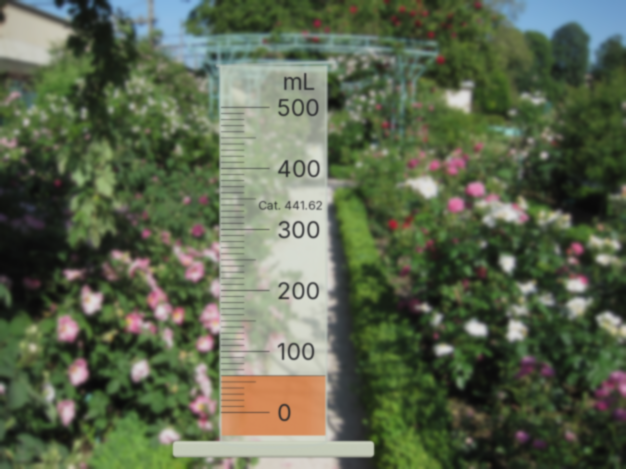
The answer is 60 mL
